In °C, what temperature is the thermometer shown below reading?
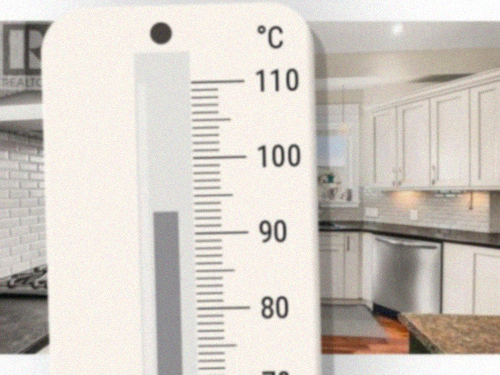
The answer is 93 °C
